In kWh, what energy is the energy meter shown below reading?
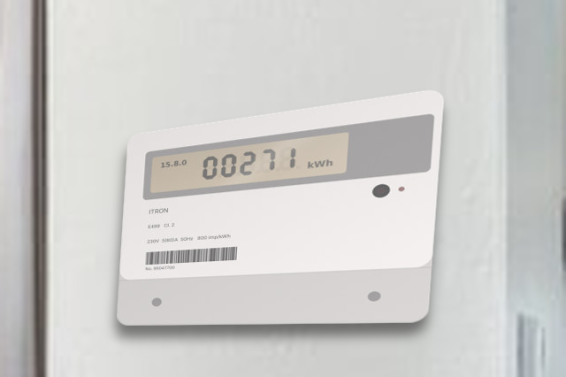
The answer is 271 kWh
